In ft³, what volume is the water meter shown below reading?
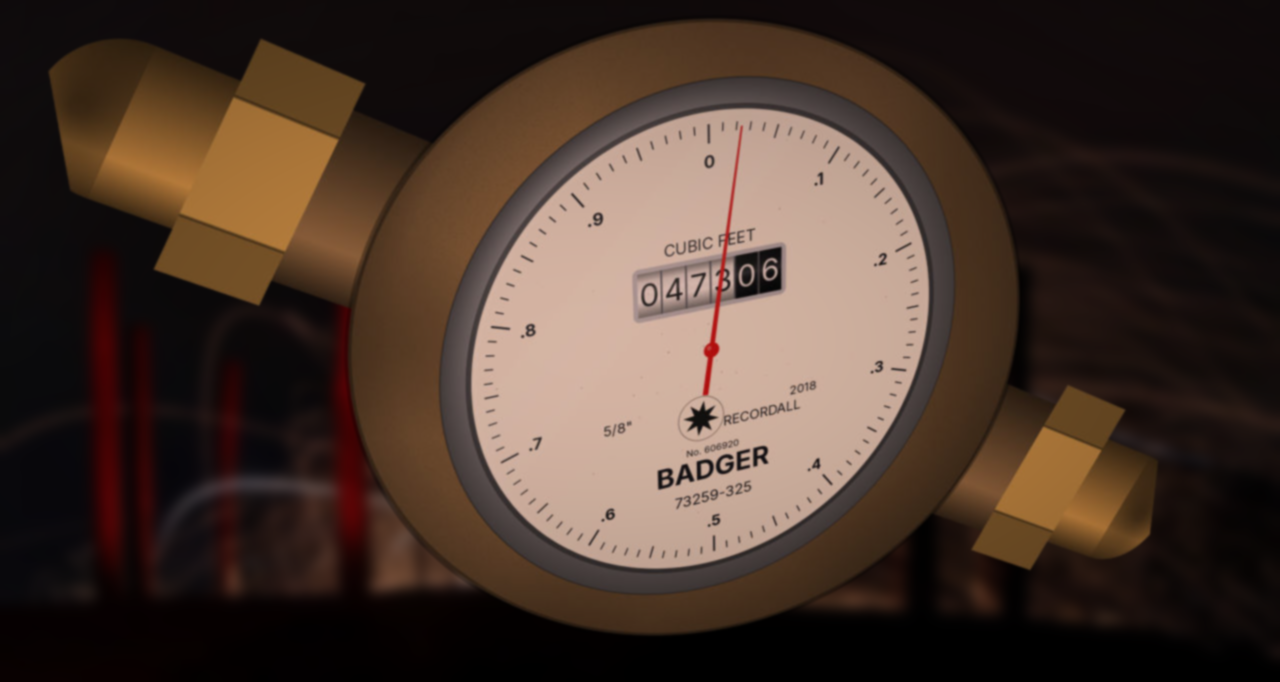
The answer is 47306.02 ft³
